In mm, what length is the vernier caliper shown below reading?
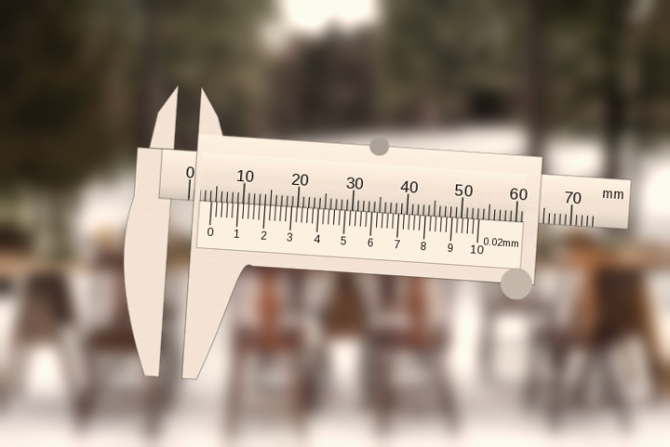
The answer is 4.2 mm
